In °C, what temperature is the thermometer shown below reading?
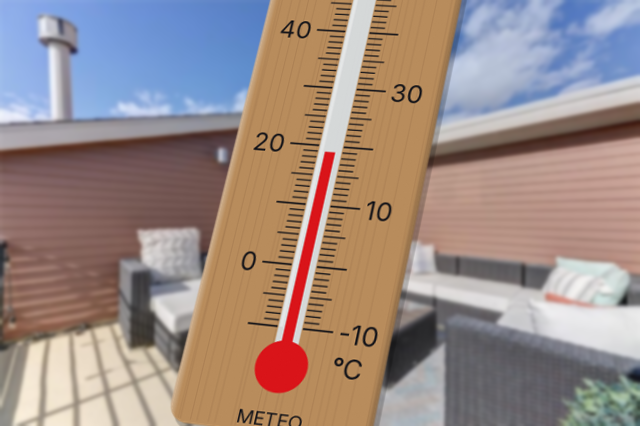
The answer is 19 °C
